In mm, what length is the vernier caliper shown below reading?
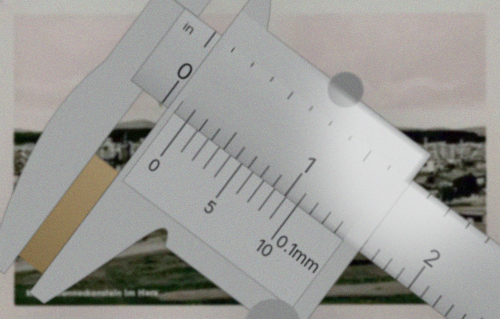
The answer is 2.0 mm
